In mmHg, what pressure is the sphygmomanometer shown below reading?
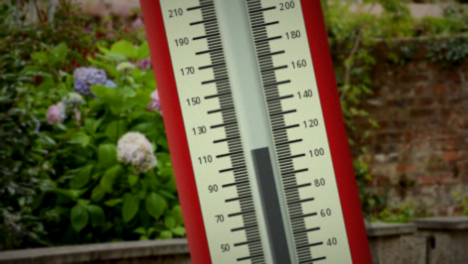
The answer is 110 mmHg
